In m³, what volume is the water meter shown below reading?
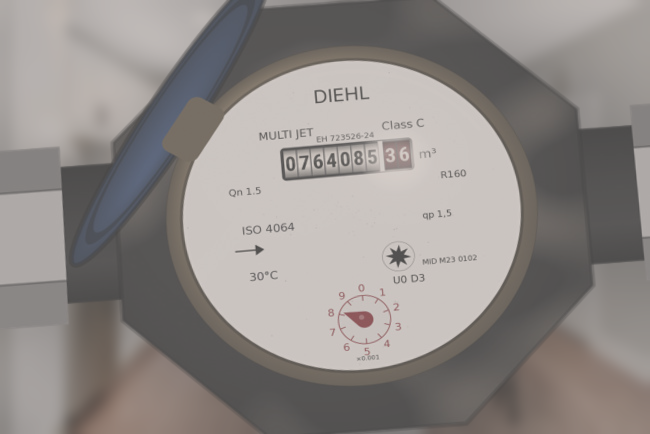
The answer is 764085.368 m³
